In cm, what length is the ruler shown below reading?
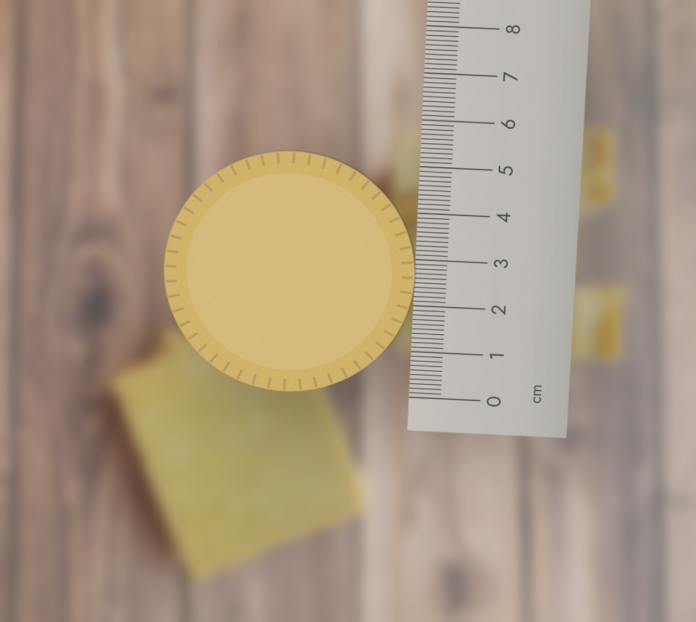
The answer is 5.2 cm
